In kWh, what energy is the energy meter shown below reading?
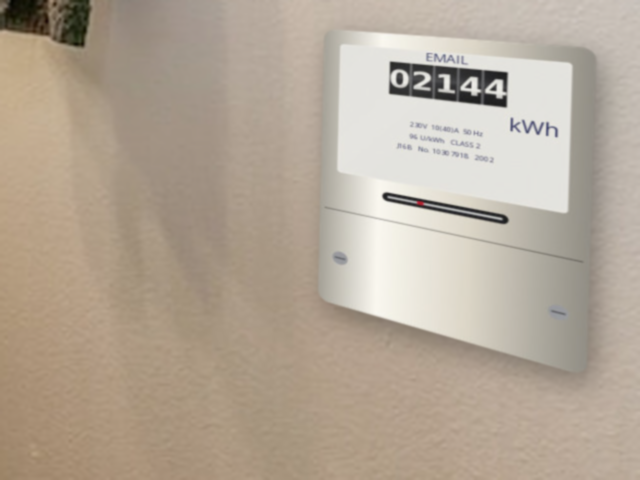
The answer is 2144 kWh
